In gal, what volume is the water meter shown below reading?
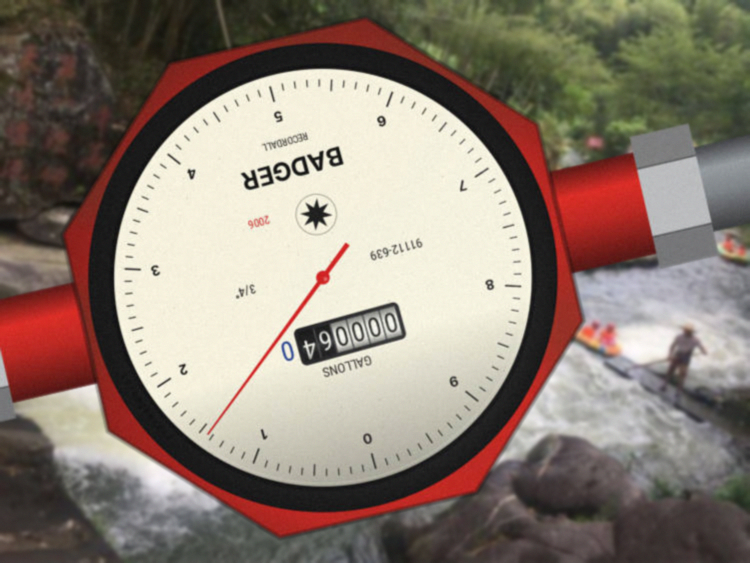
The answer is 641.4 gal
